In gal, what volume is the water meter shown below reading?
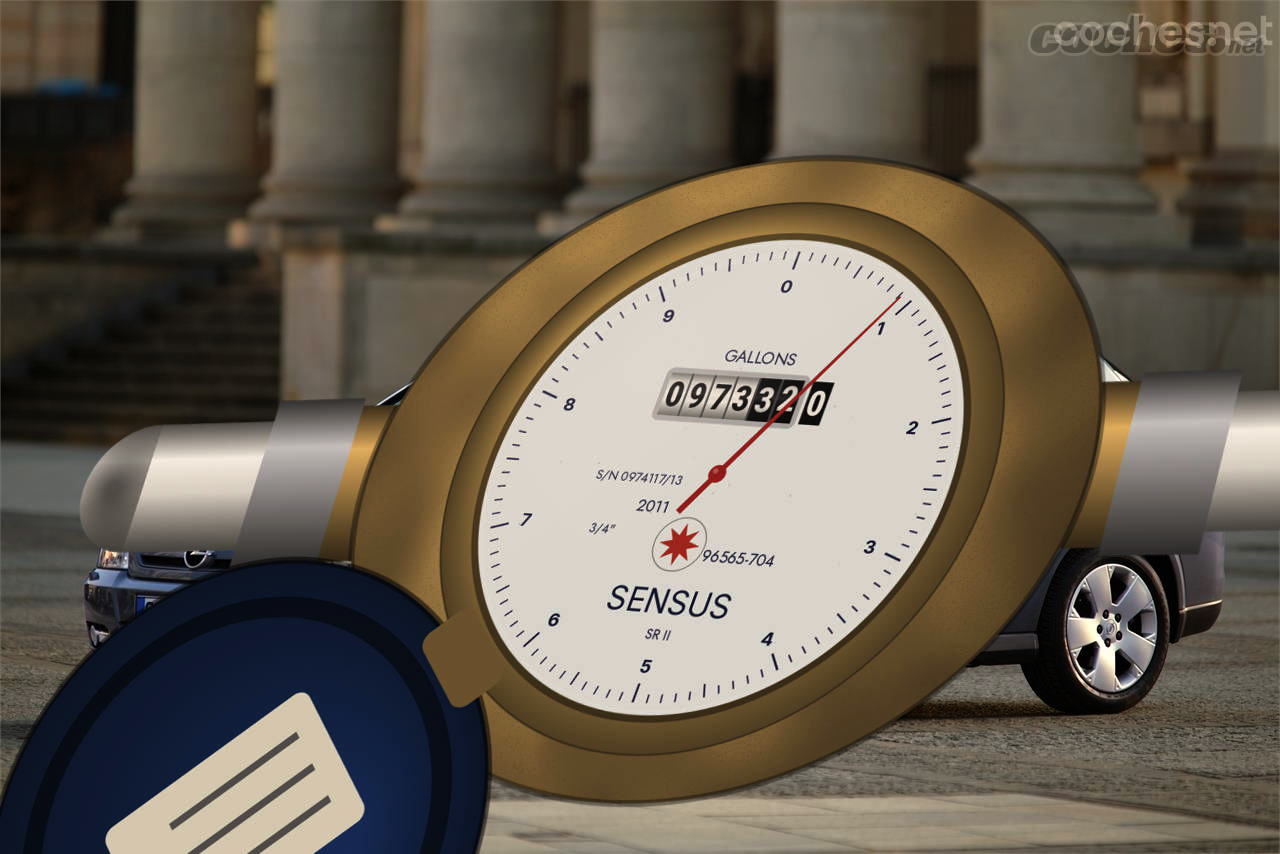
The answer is 973320.9 gal
